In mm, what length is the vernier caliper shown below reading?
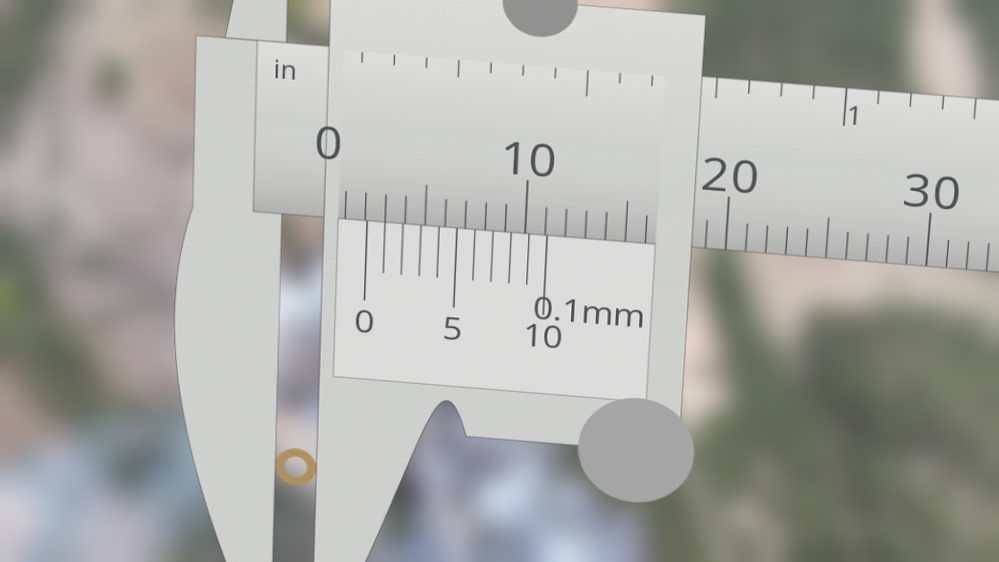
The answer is 2.1 mm
